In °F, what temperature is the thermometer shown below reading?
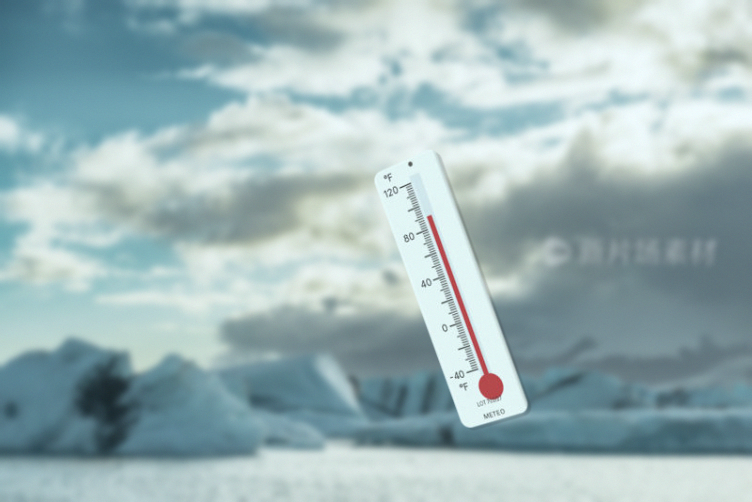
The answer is 90 °F
